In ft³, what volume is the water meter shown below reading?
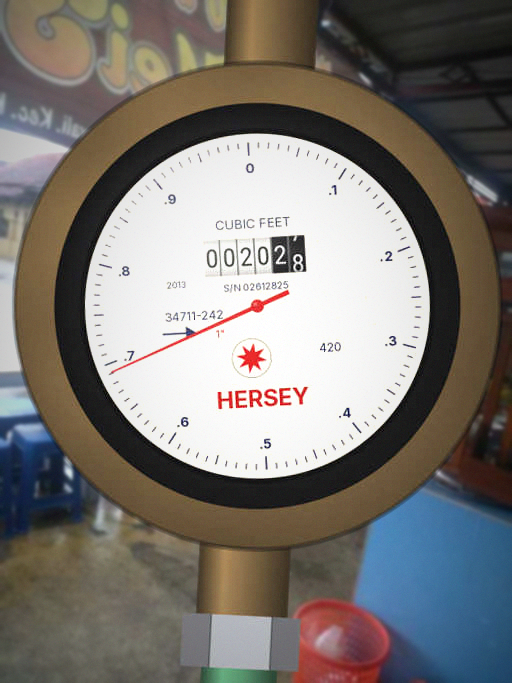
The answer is 2027.69 ft³
